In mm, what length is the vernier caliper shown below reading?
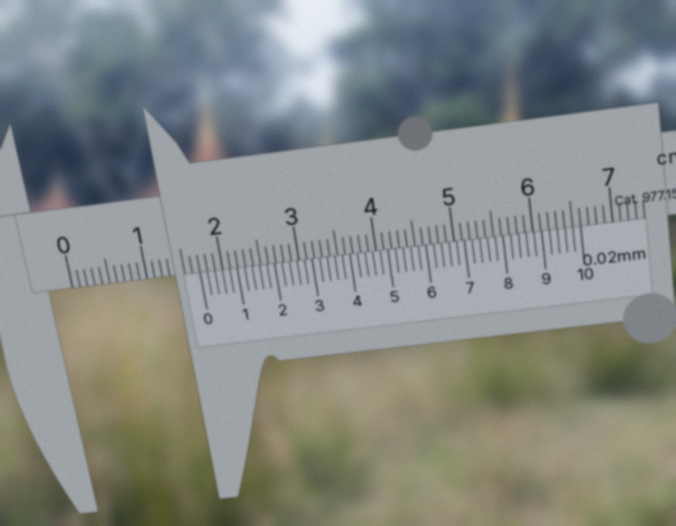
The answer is 17.0 mm
